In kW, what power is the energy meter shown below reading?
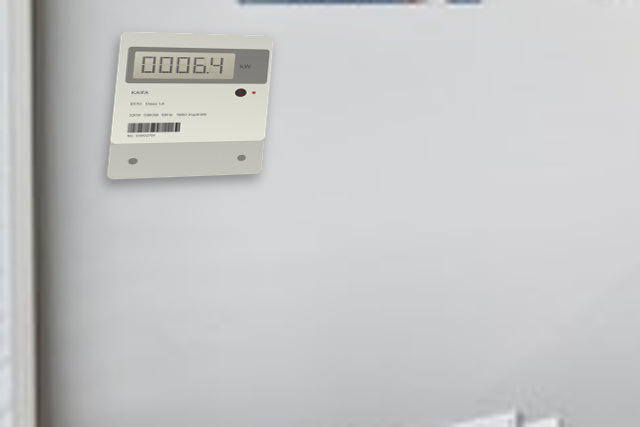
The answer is 6.4 kW
